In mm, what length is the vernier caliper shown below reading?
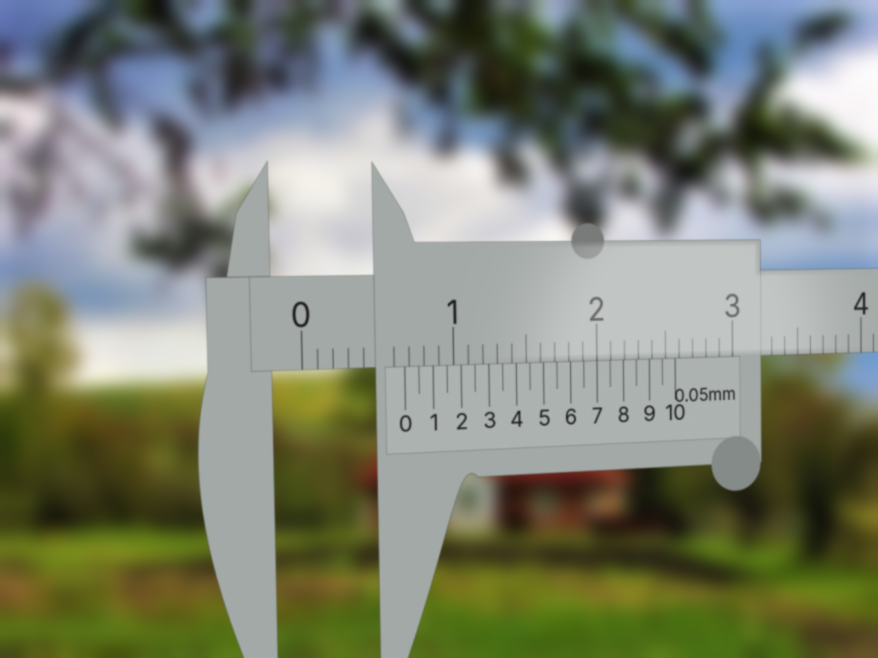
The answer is 6.7 mm
